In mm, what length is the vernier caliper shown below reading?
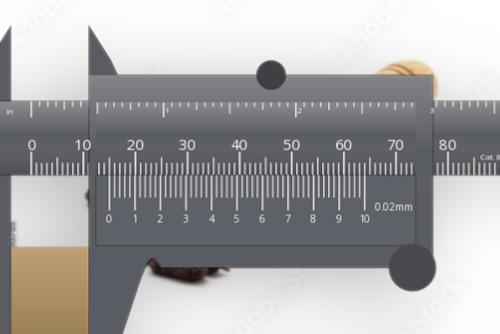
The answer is 15.0 mm
